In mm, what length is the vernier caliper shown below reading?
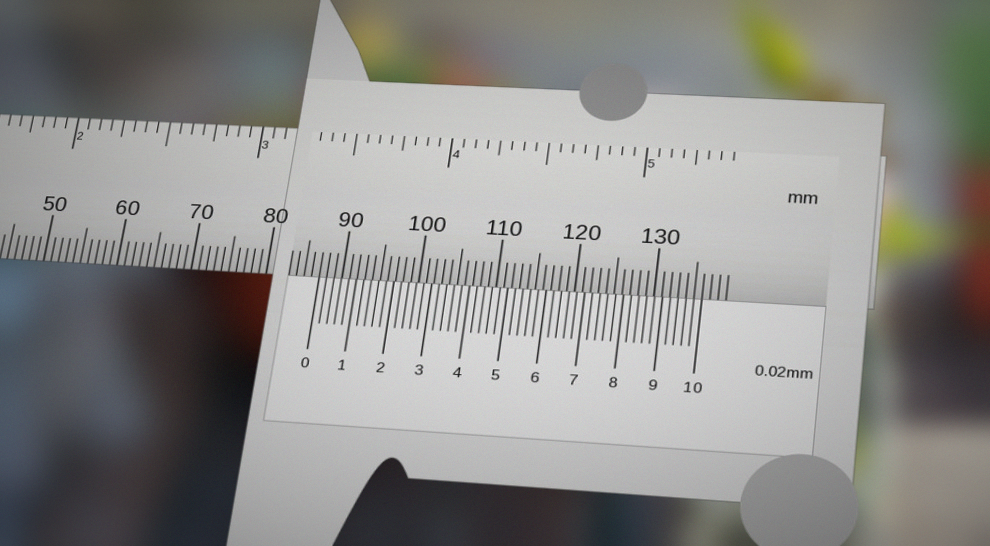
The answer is 87.0 mm
